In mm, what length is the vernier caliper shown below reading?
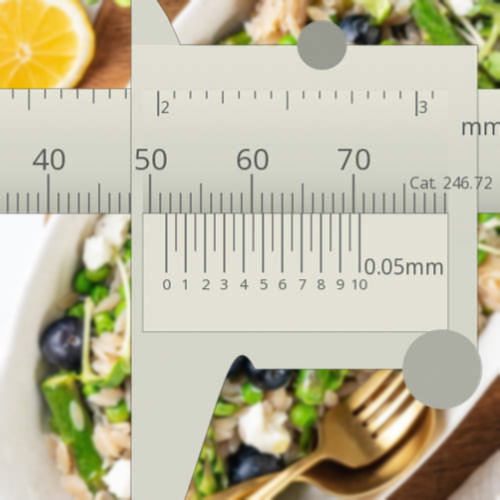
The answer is 51.6 mm
